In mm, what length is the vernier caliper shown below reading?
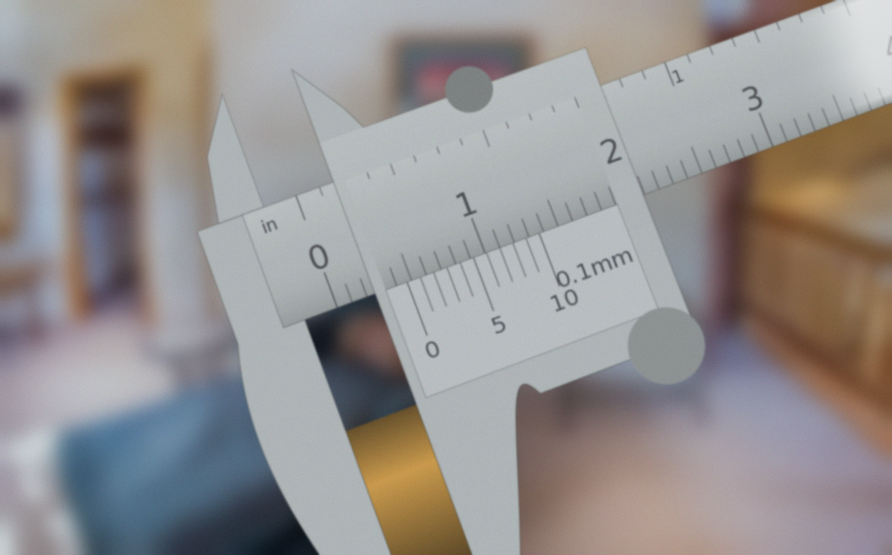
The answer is 4.7 mm
